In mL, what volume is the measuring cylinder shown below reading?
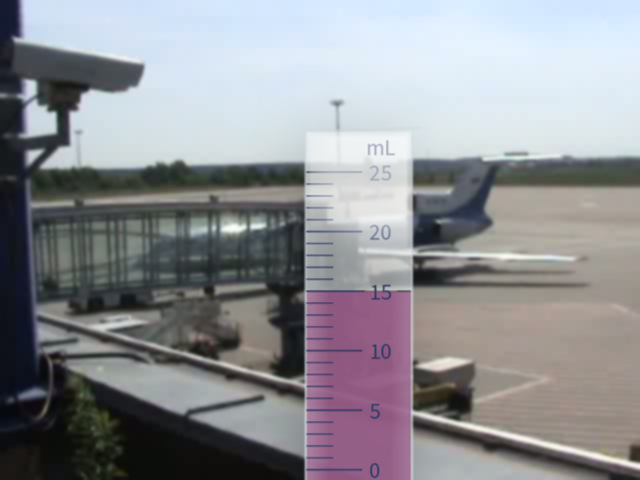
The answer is 15 mL
